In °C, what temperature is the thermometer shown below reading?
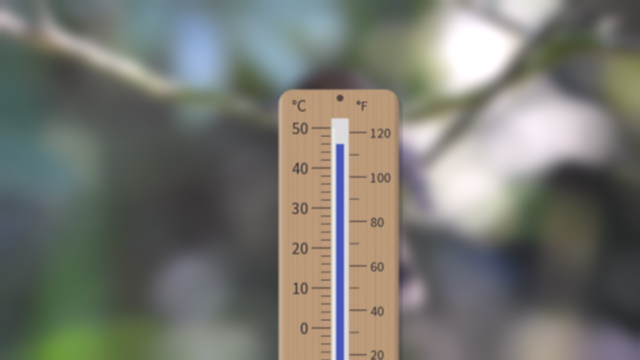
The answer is 46 °C
